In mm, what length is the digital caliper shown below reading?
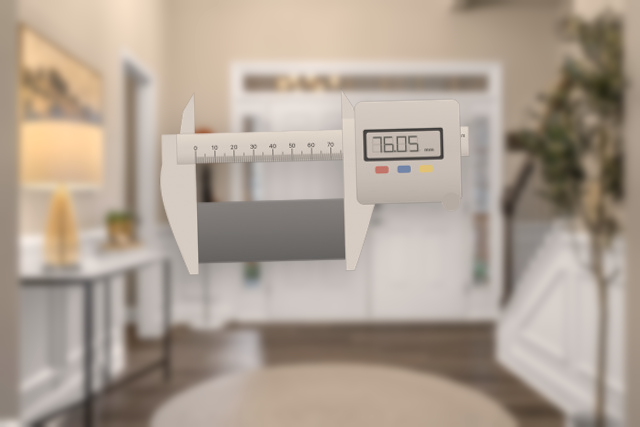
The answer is 76.05 mm
